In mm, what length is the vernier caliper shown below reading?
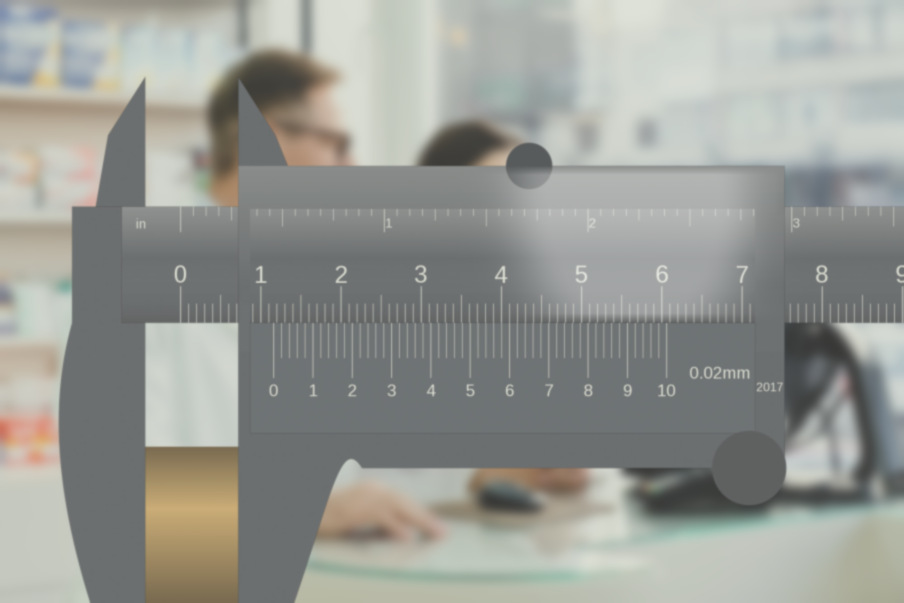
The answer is 11.6 mm
